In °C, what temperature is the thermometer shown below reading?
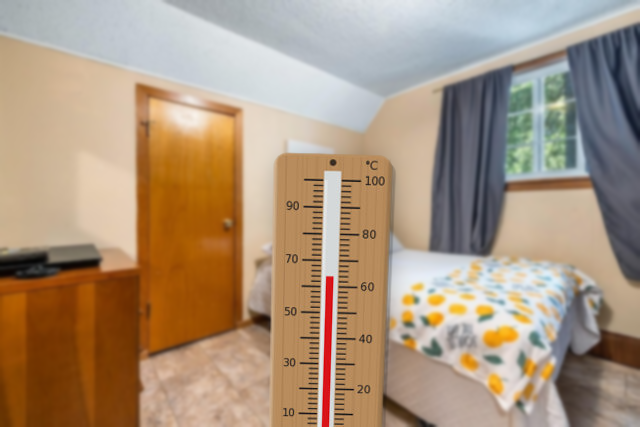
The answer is 64 °C
